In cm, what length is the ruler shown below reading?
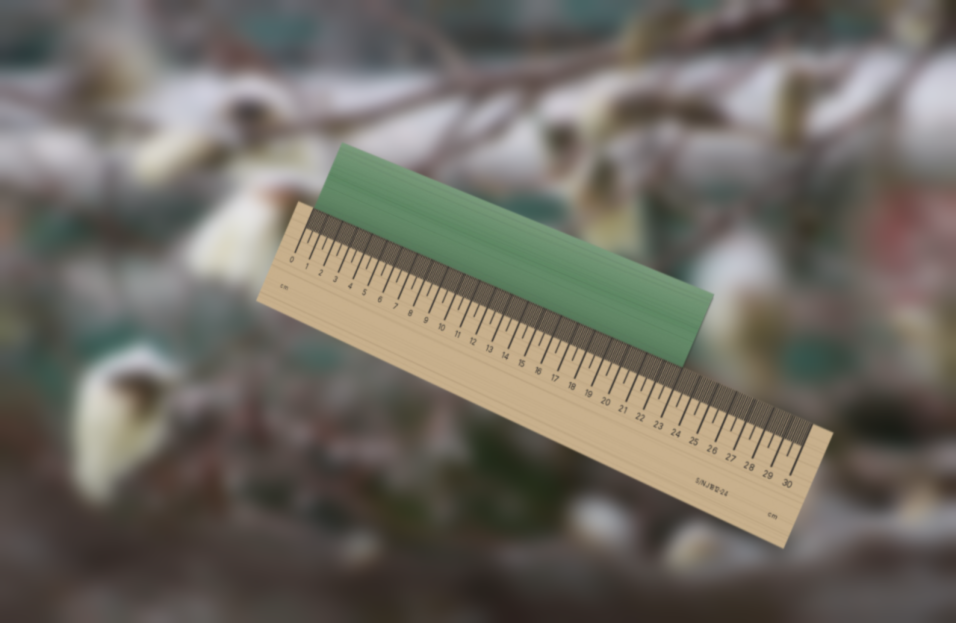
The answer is 23 cm
